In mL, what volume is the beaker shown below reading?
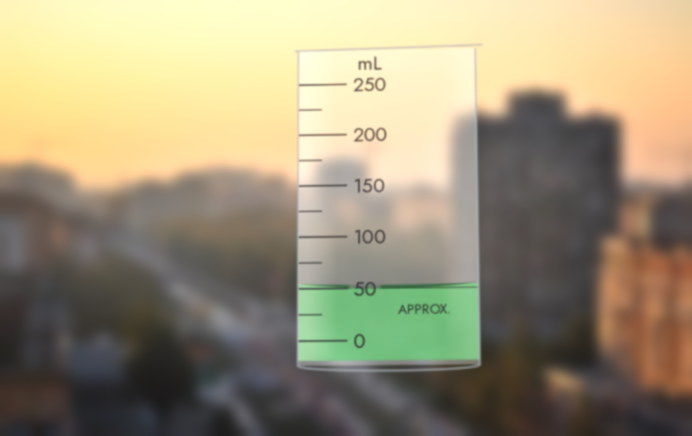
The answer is 50 mL
